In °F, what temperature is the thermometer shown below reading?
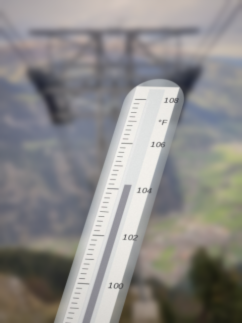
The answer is 104.2 °F
